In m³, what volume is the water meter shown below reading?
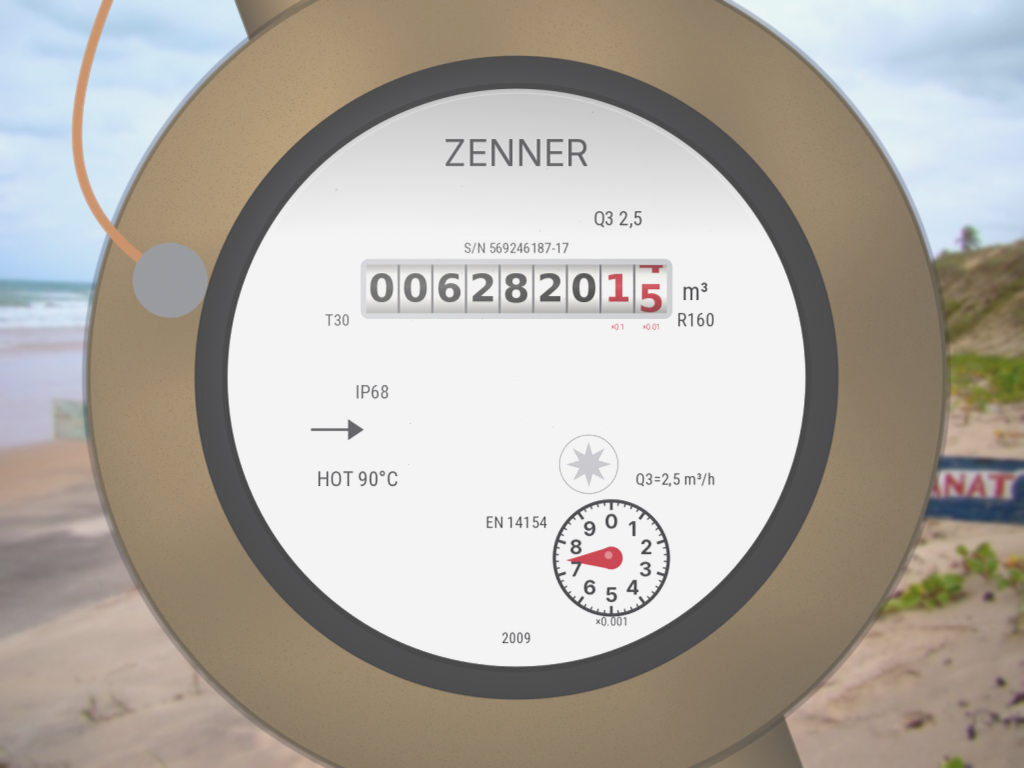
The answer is 62820.147 m³
